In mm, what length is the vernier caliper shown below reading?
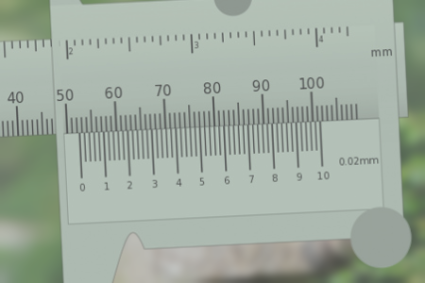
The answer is 52.5 mm
